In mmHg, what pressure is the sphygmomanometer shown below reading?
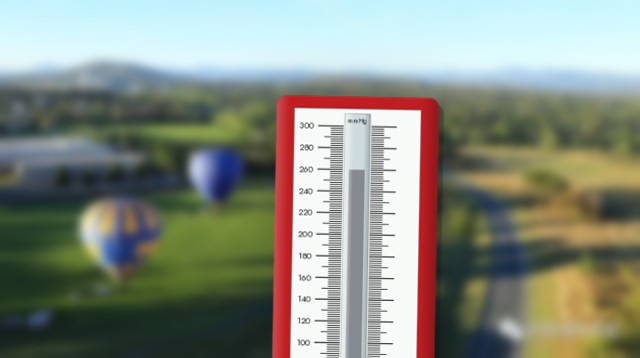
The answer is 260 mmHg
